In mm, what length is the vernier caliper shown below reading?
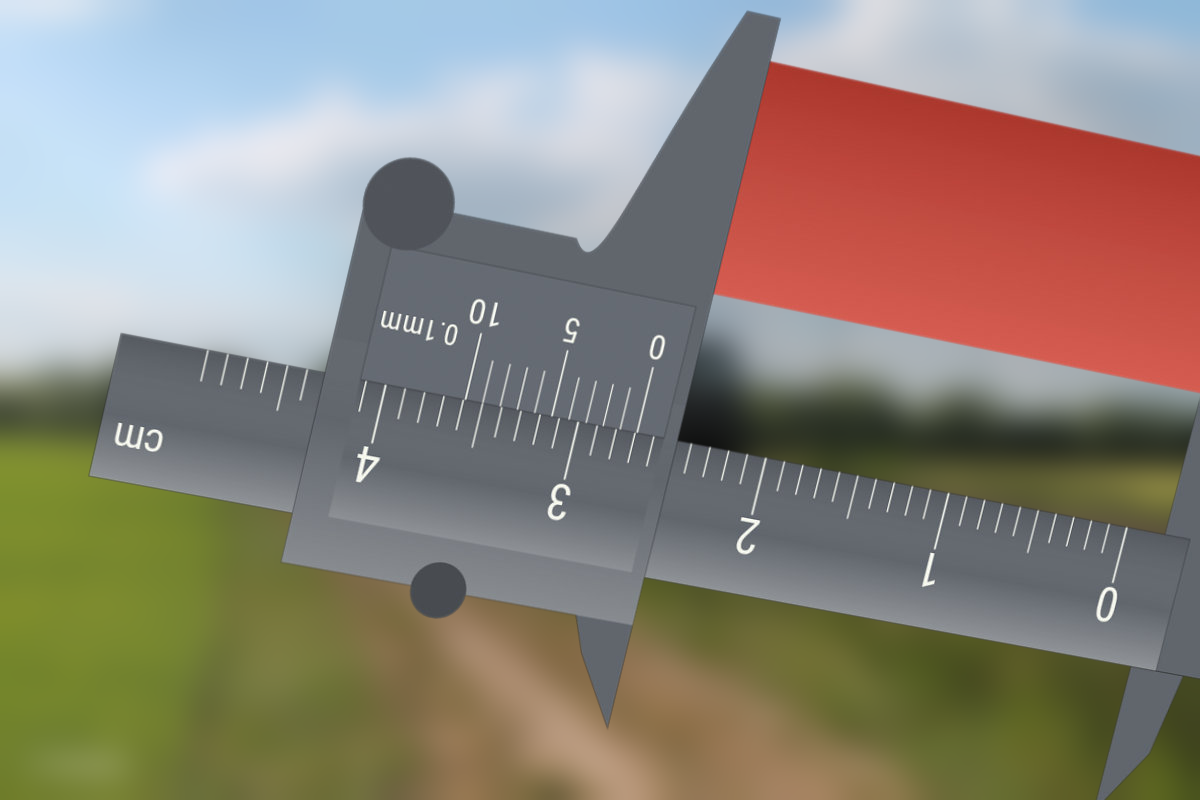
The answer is 26.9 mm
